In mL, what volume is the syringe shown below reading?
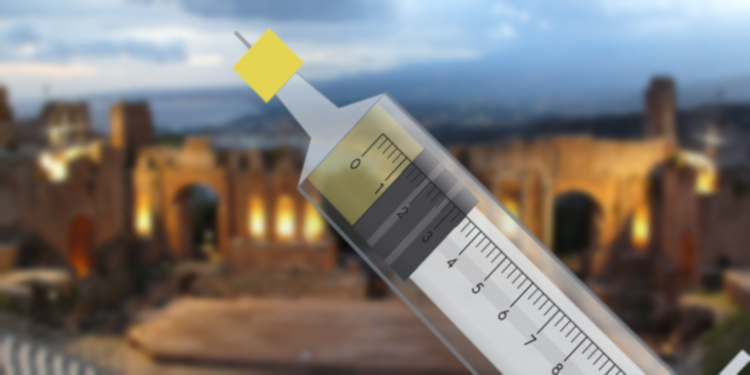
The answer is 1.2 mL
